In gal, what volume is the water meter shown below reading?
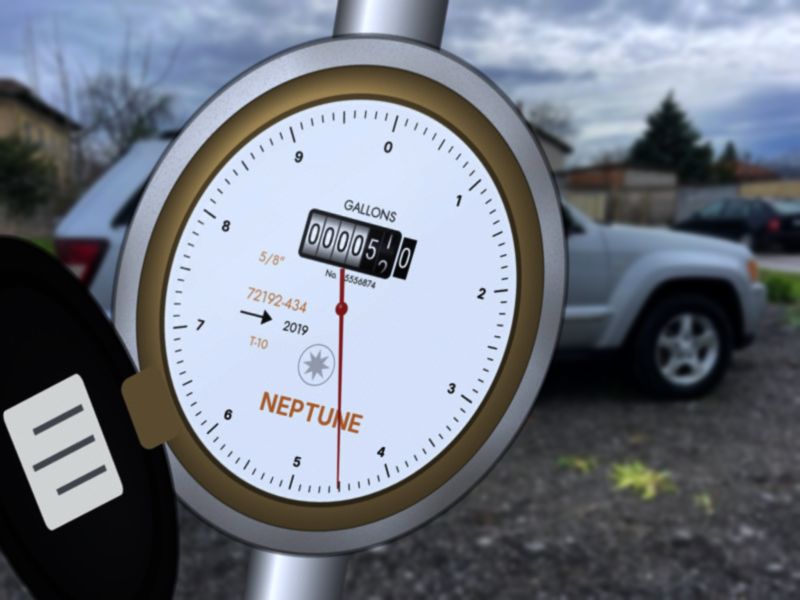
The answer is 514.5 gal
